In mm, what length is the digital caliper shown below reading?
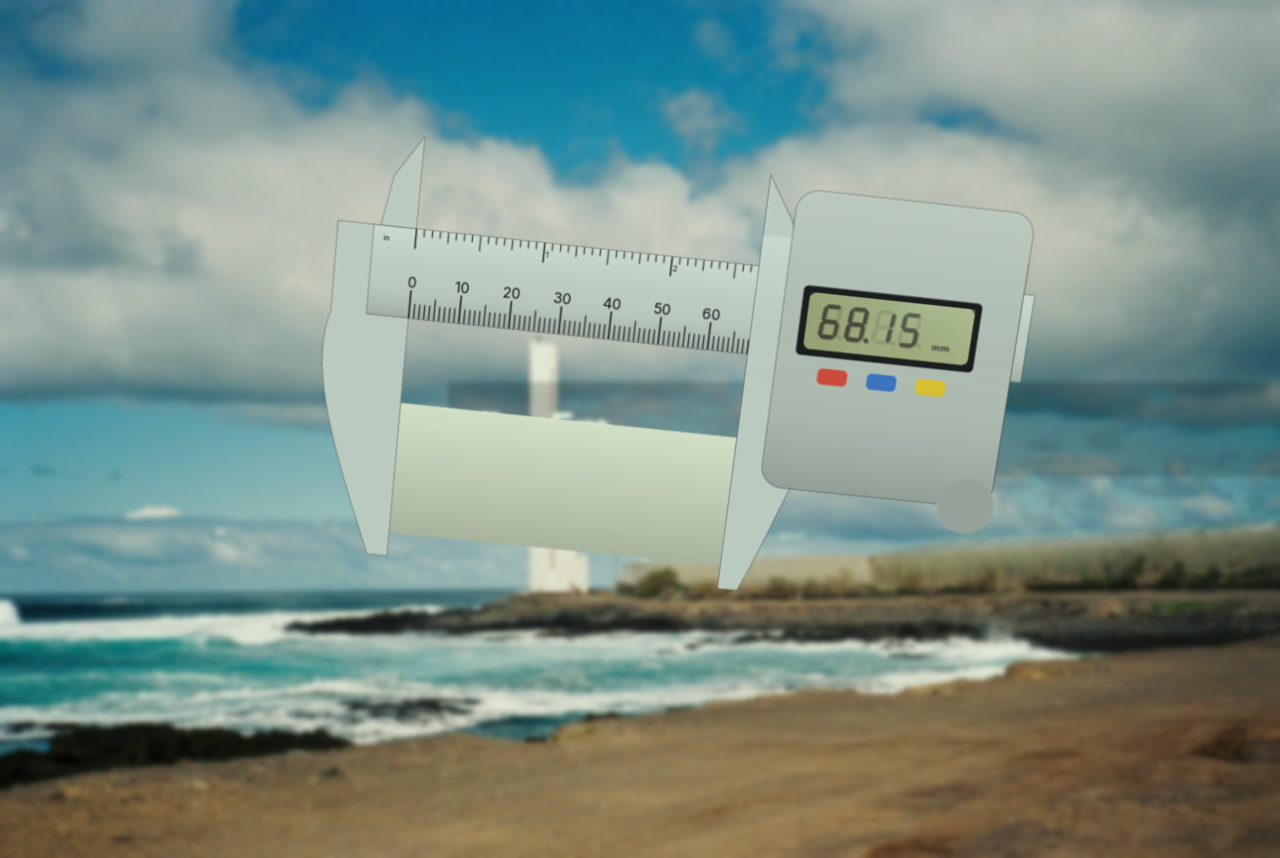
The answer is 68.15 mm
